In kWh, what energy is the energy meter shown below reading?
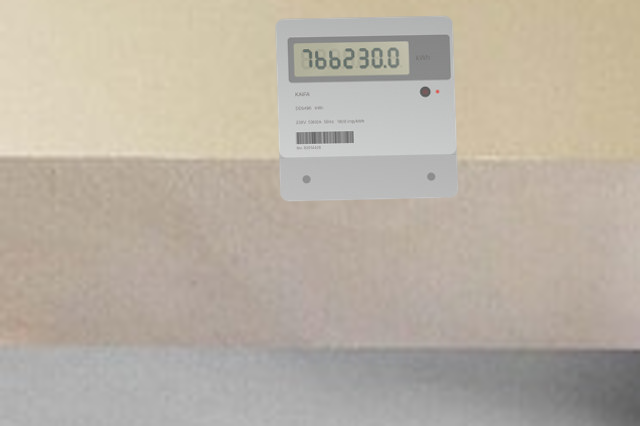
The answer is 766230.0 kWh
